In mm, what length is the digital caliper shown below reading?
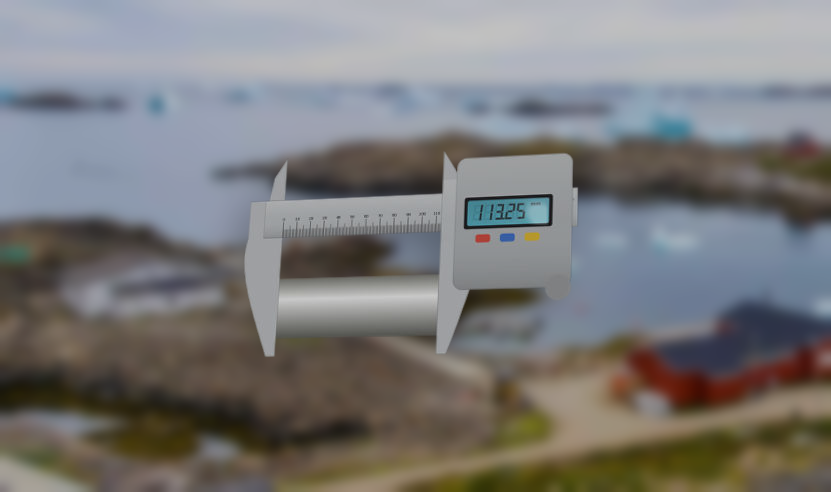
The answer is 113.25 mm
